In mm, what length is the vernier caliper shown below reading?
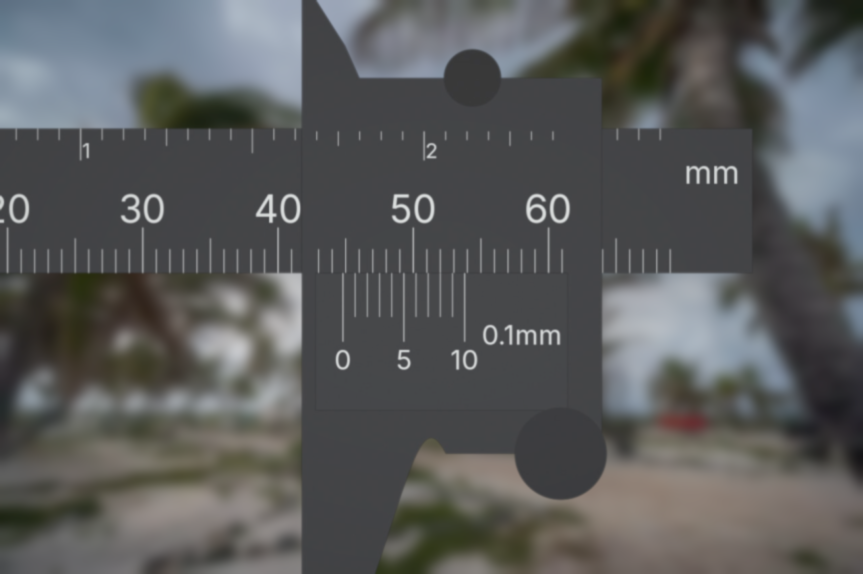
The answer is 44.8 mm
